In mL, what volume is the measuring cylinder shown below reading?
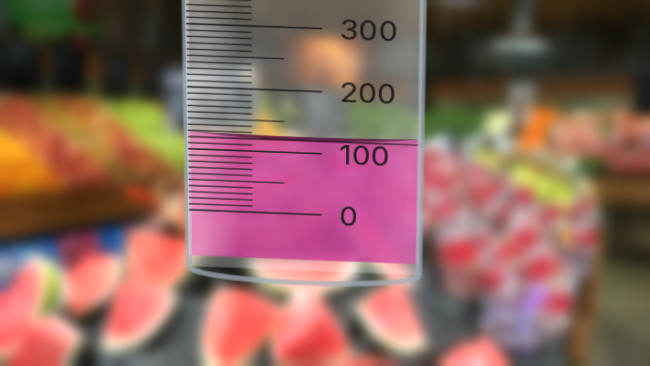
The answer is 120 mL
